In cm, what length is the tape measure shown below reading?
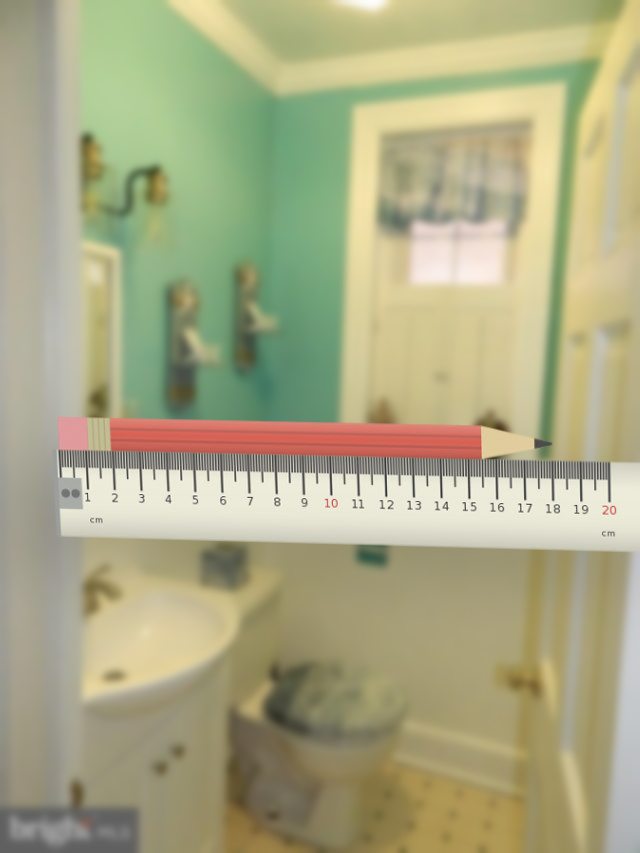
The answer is 18 cm
